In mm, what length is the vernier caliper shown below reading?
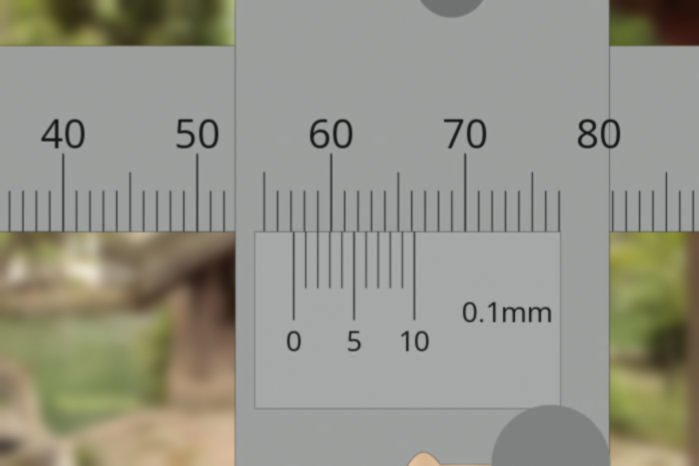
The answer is 57.2 mm
